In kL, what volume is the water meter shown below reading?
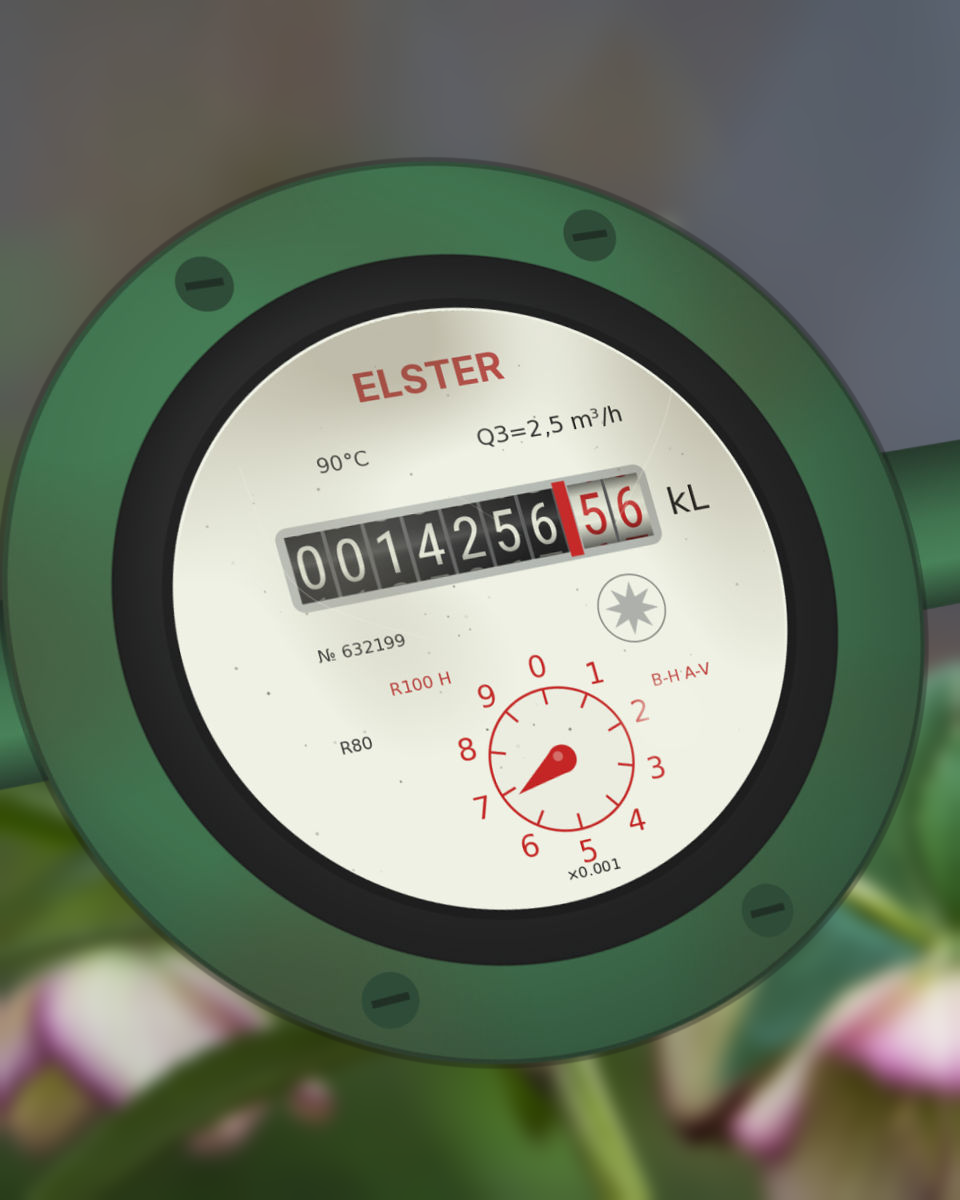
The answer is 14256.566 kL
